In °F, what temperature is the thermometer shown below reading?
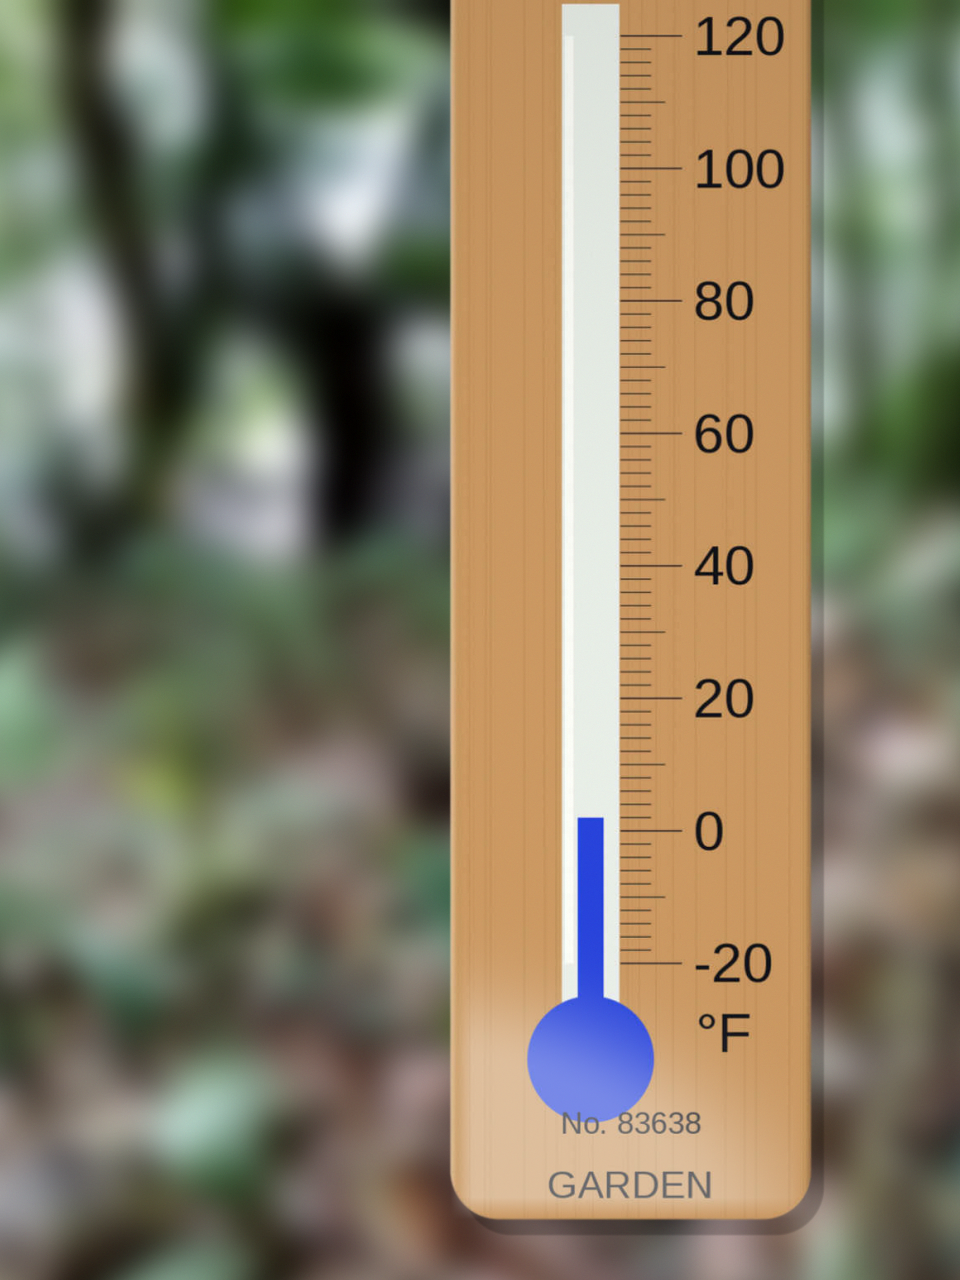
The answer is 2 °F
